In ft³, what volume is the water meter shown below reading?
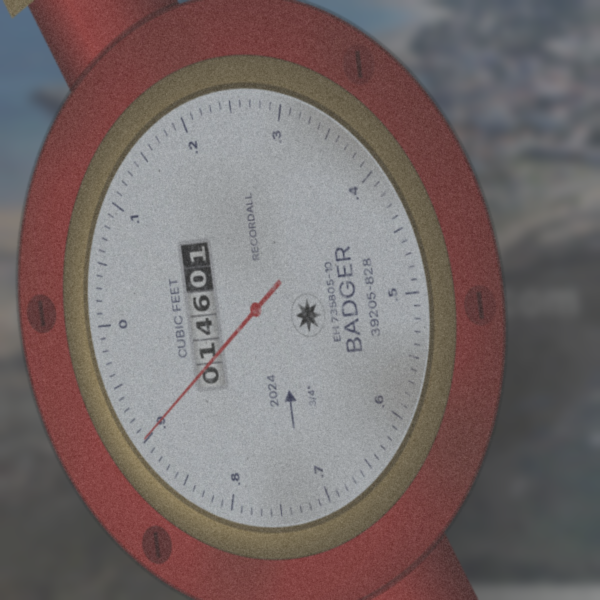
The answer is 14600.90 ft³
